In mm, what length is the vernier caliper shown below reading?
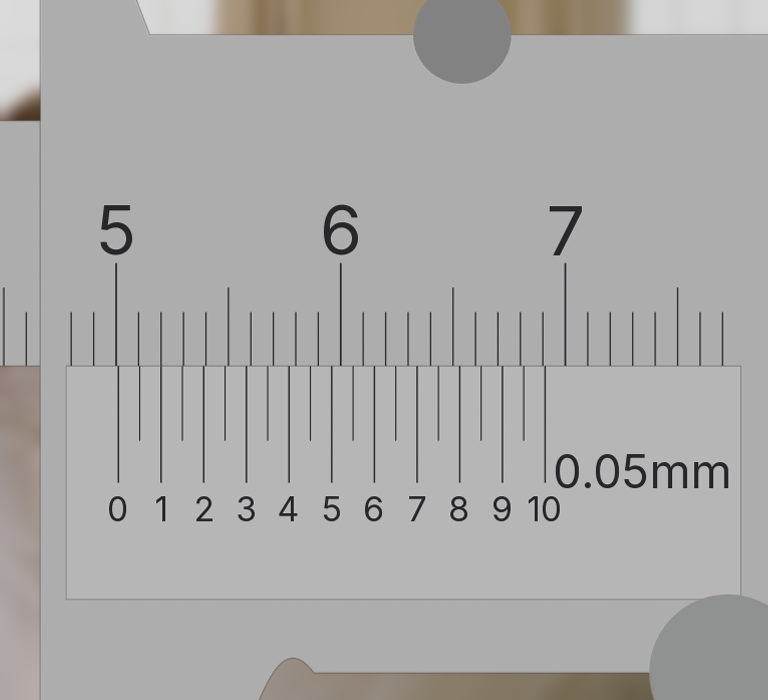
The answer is 50.1 mm
